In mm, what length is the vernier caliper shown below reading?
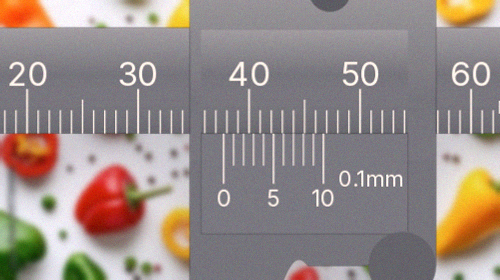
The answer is 37.7 mm
